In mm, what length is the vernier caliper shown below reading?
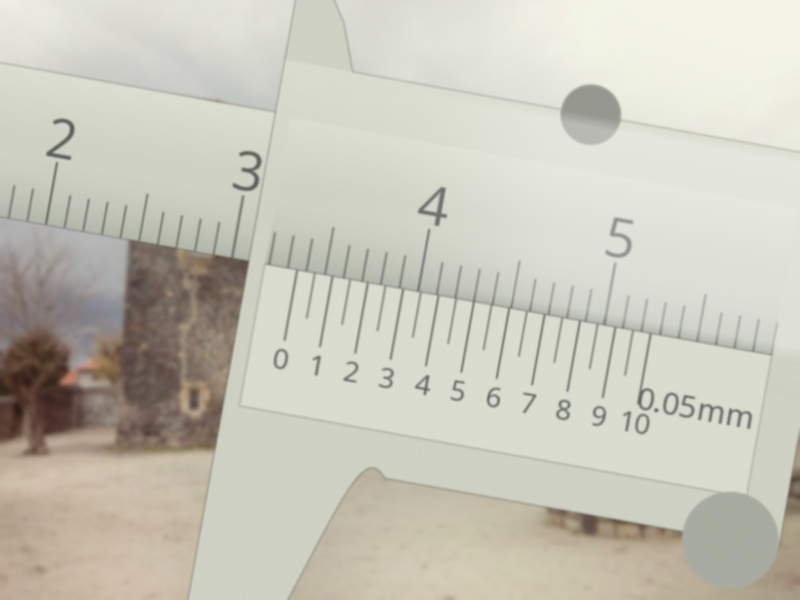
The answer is 33.5 mm
